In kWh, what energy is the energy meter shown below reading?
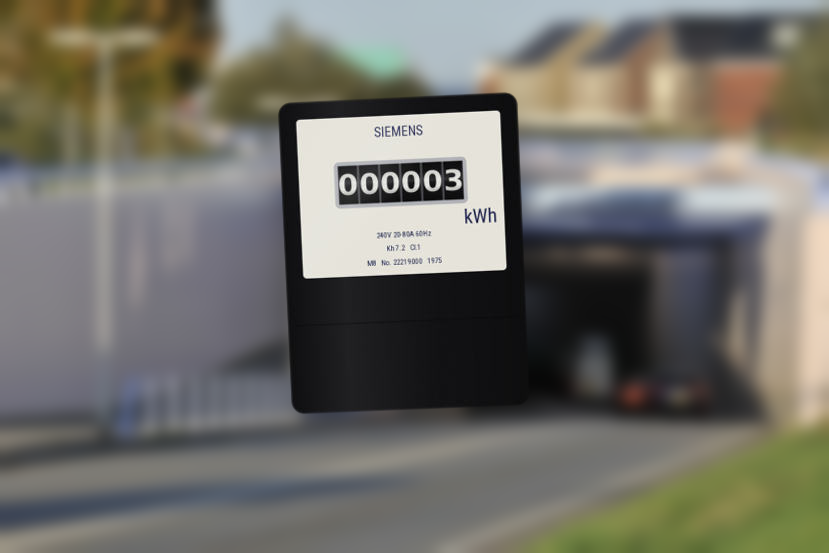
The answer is 3 kWh
